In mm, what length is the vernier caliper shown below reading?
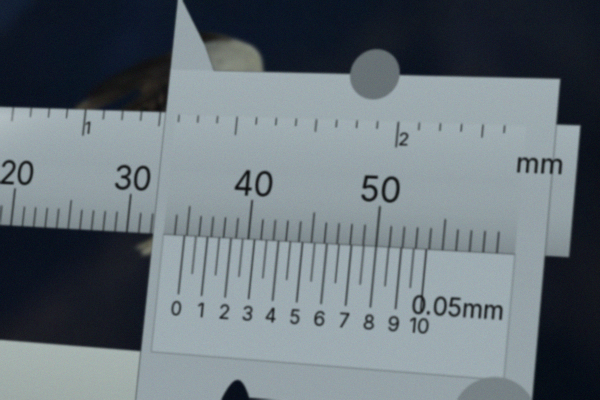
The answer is 34.8 mm
